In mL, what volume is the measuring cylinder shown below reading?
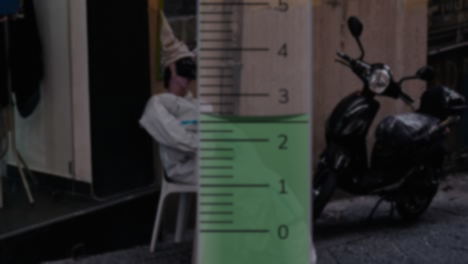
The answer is 2.4 mL
